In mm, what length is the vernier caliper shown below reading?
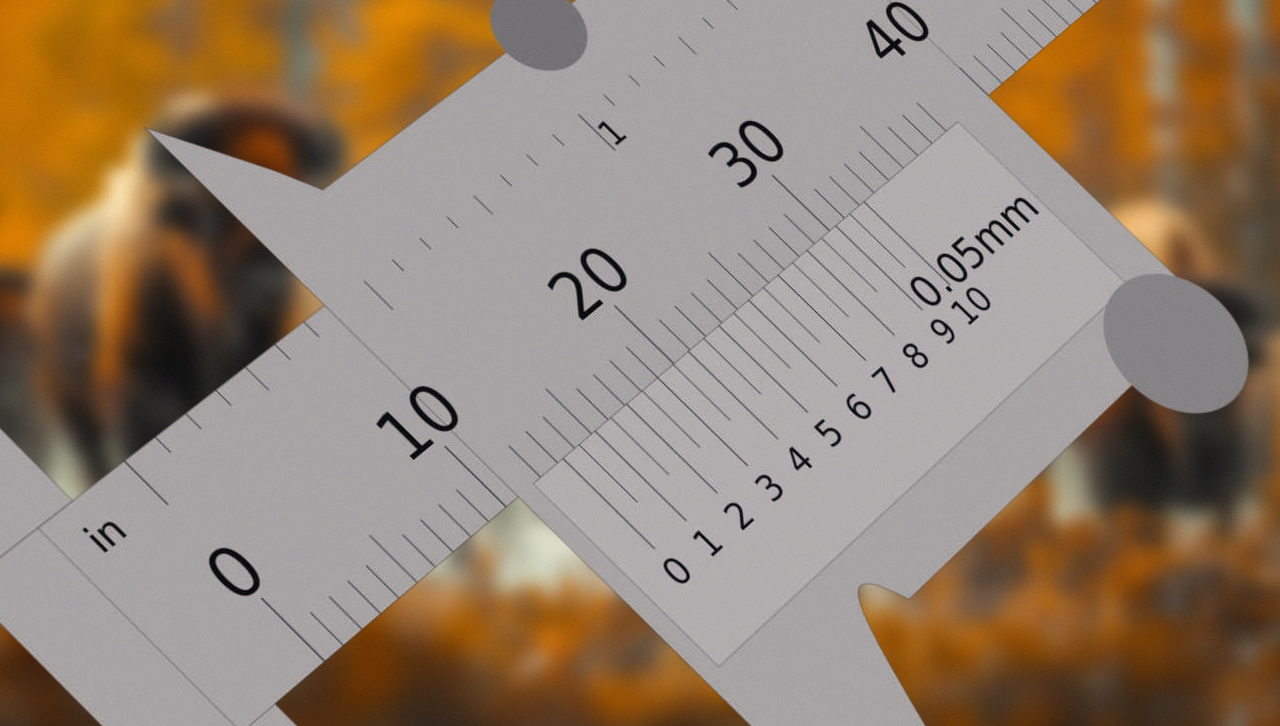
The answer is 13.3 mm
